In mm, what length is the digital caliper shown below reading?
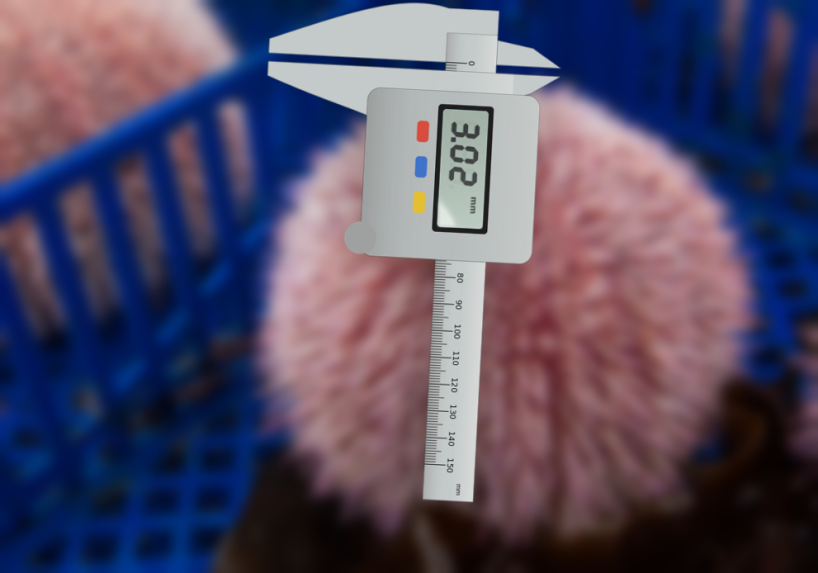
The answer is 3.02 mm
